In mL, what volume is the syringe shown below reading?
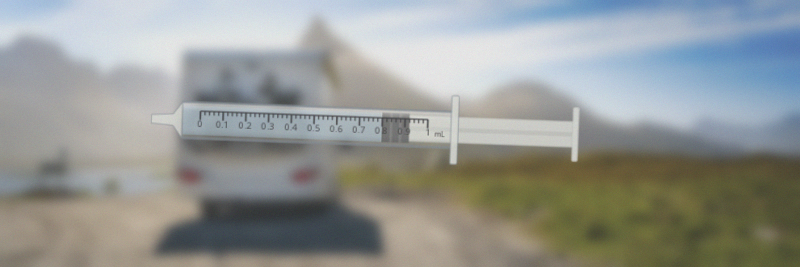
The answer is 0.8 mL
